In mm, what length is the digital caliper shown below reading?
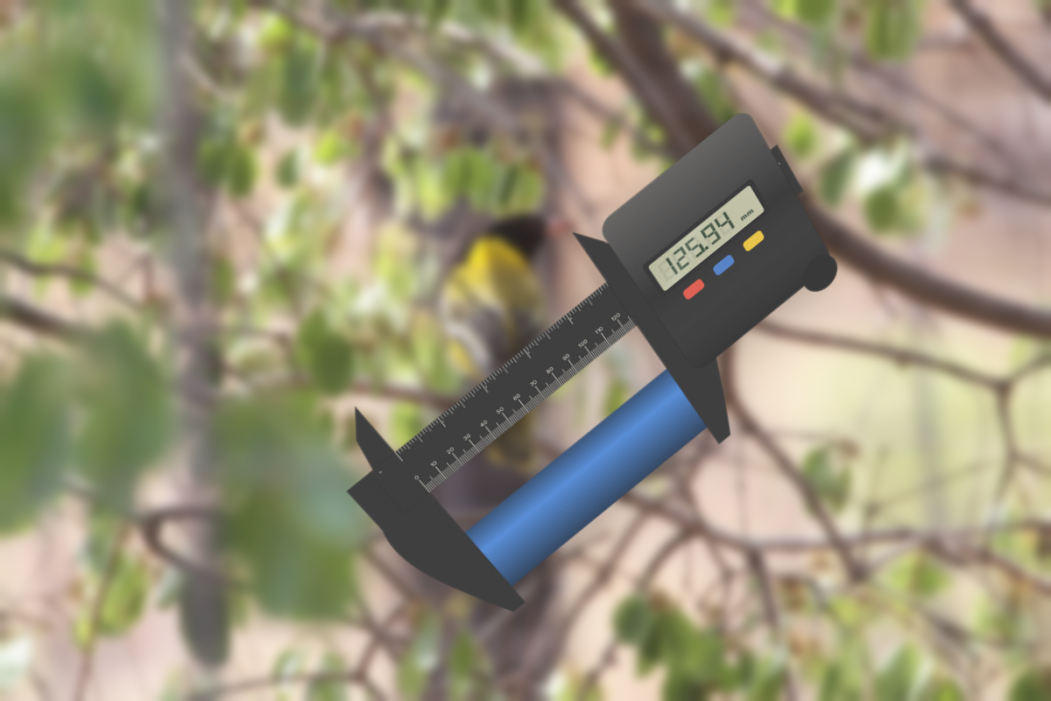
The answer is 125.94 mm
